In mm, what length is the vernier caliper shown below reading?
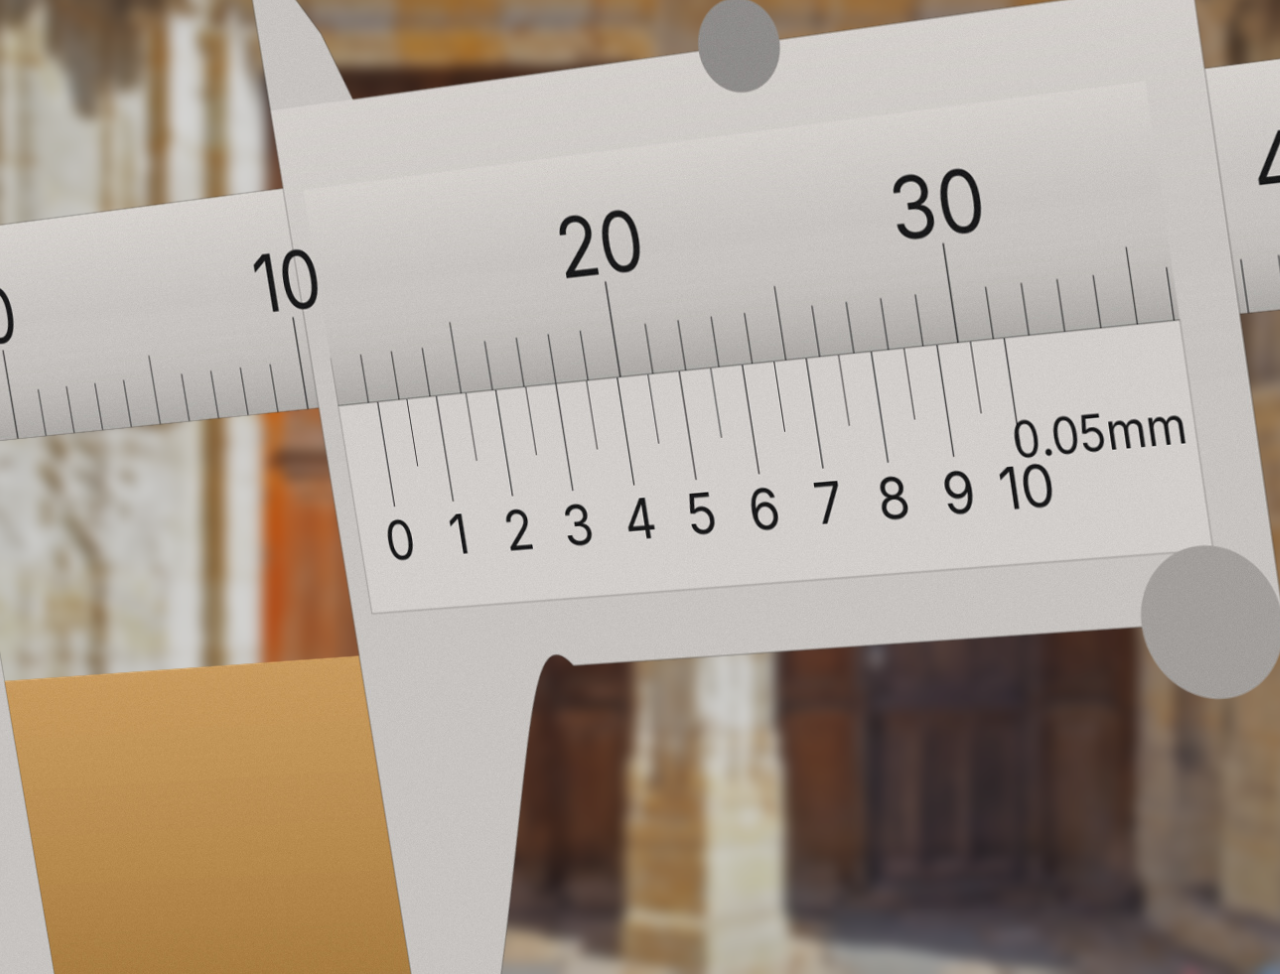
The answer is 12.30 mm
